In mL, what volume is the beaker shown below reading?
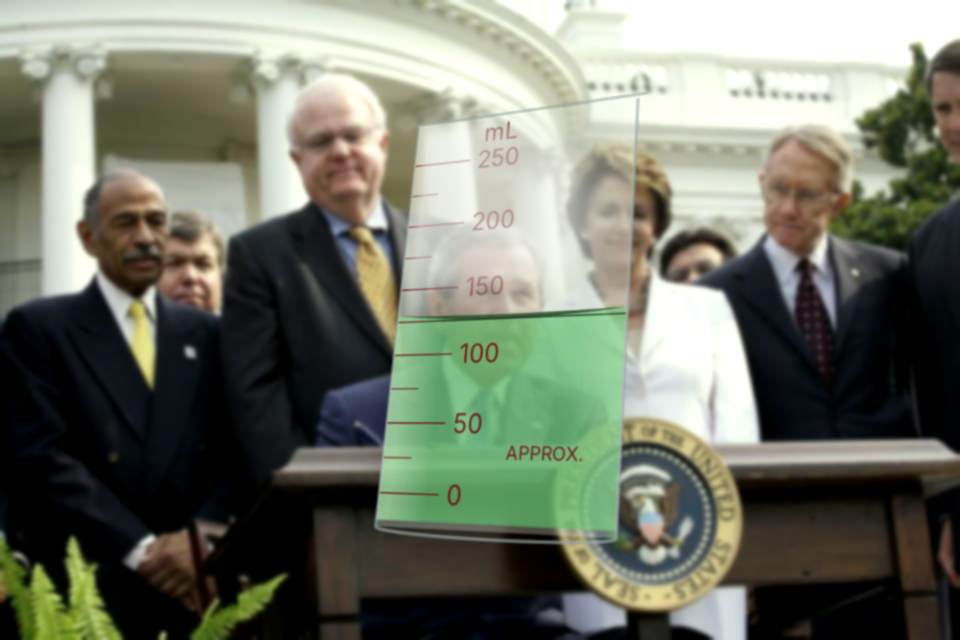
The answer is 125 mL
